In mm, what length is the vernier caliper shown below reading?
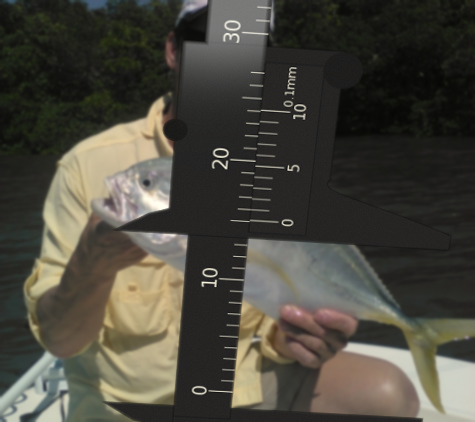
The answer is 15.1 mm
